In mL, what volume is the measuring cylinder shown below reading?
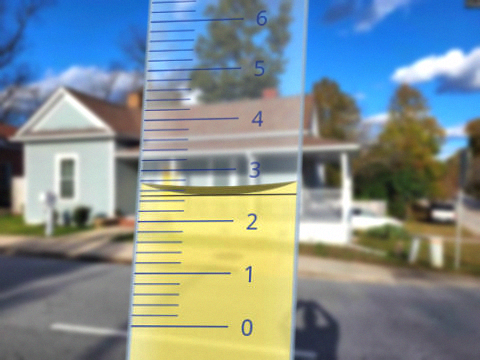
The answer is 2.5 mL
